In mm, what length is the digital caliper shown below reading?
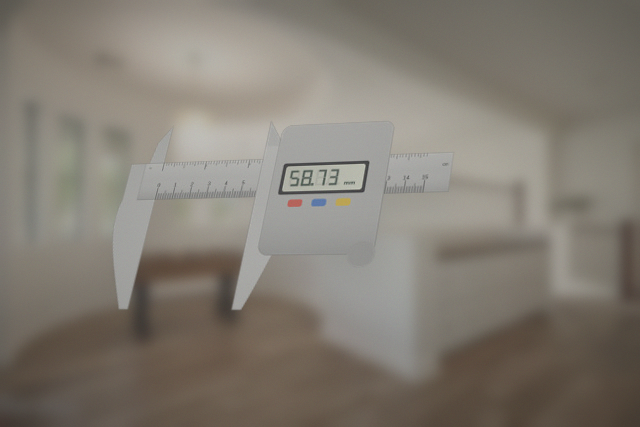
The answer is 58.73 mm
